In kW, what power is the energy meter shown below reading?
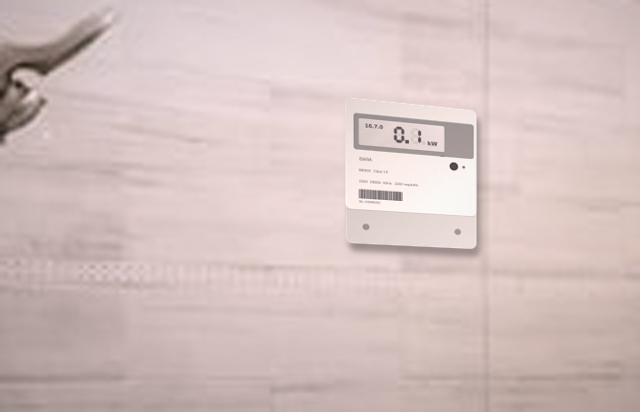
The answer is 0.1 kW
